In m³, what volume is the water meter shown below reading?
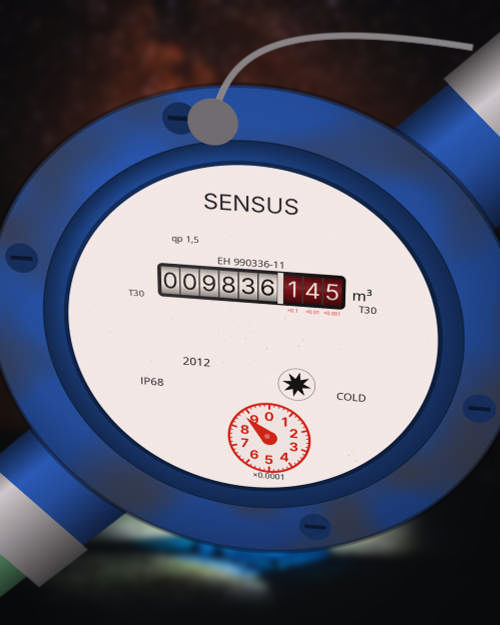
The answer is 9836.1458 m³
